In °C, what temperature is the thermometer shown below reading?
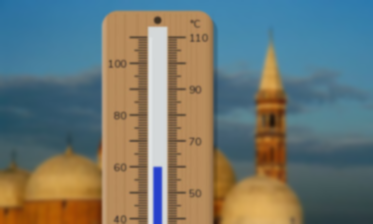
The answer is 60 °C
